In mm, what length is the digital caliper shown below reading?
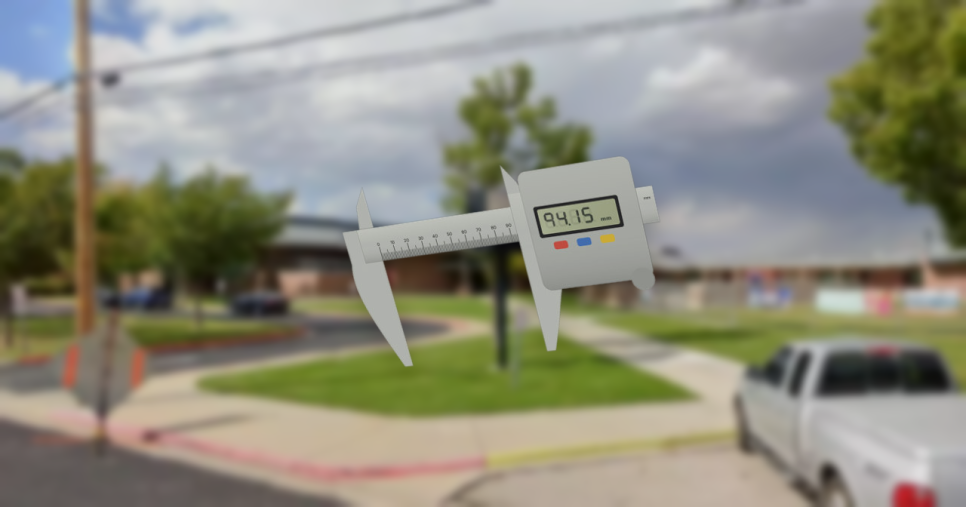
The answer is 94.15 mm
